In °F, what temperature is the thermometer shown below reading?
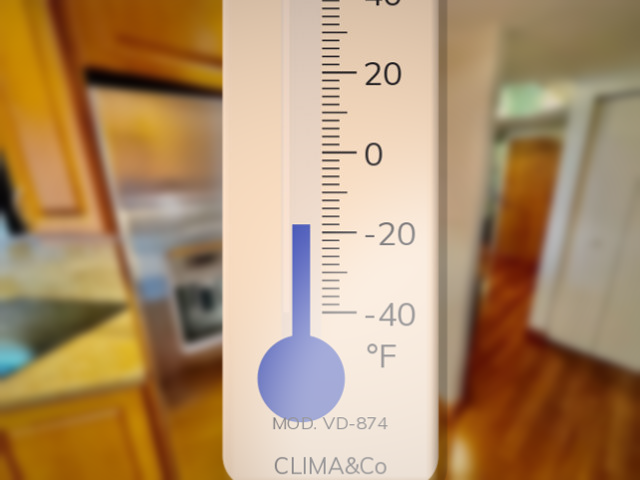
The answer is -18 °F
